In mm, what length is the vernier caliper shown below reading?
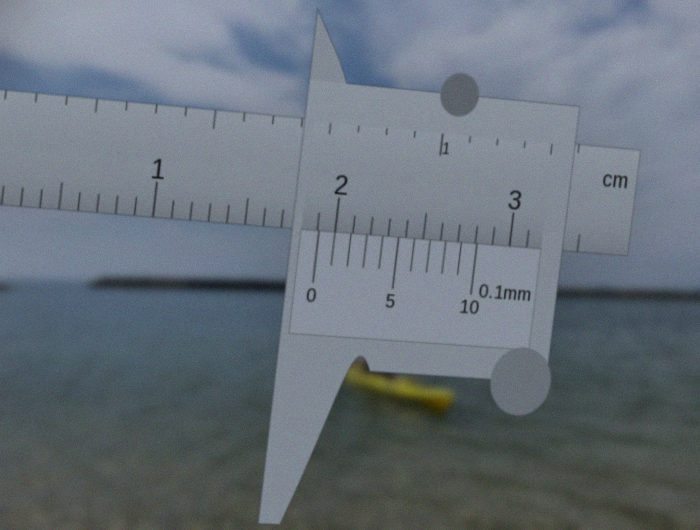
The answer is 19.1 mm
